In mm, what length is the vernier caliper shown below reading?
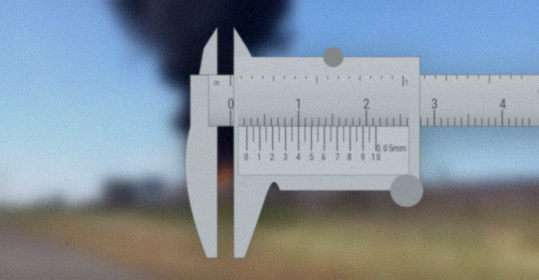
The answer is 2.4 mm
